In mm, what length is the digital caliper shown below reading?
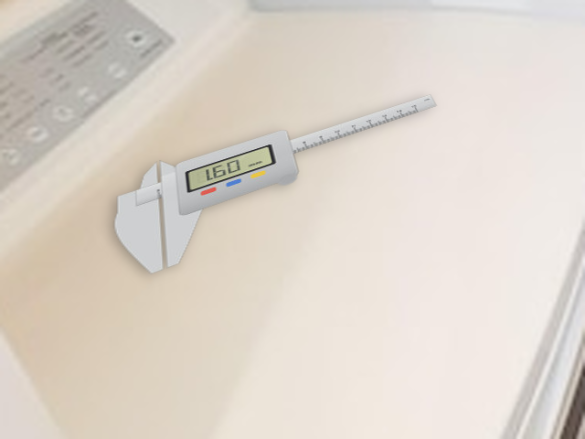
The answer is 1.60 mm
